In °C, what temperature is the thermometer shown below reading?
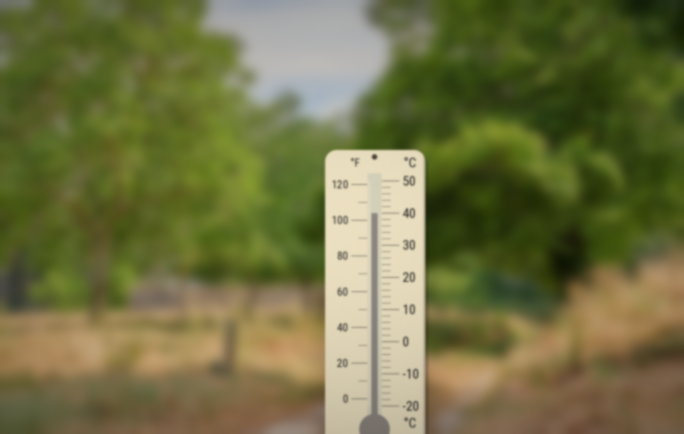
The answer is 40 °C
